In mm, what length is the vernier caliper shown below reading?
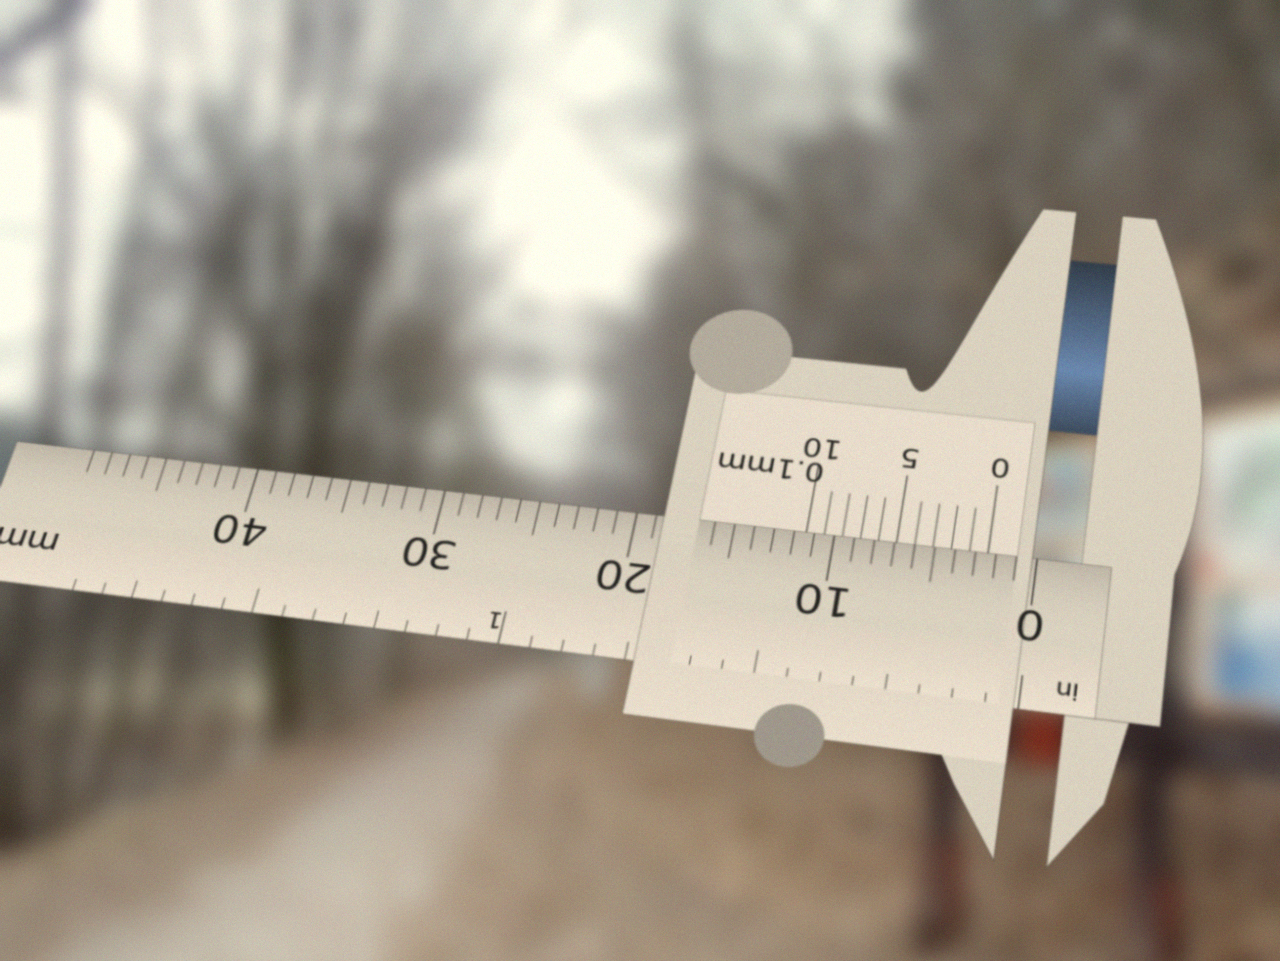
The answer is 2.4 mm
